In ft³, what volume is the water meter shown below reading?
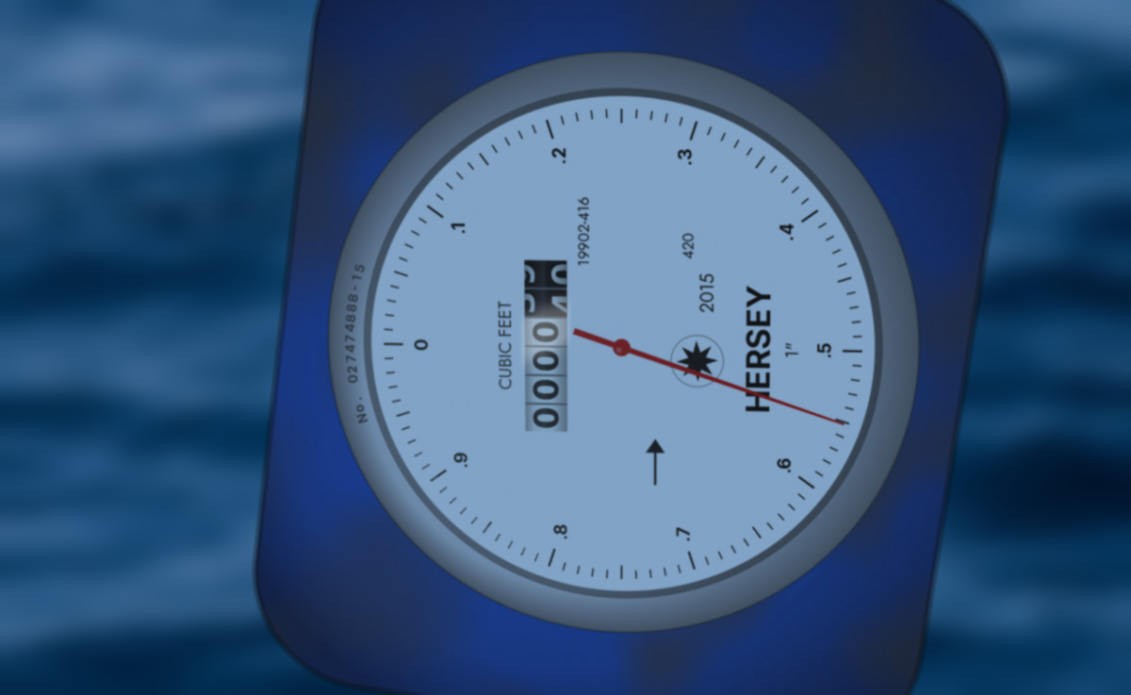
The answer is 39.55 ft³
